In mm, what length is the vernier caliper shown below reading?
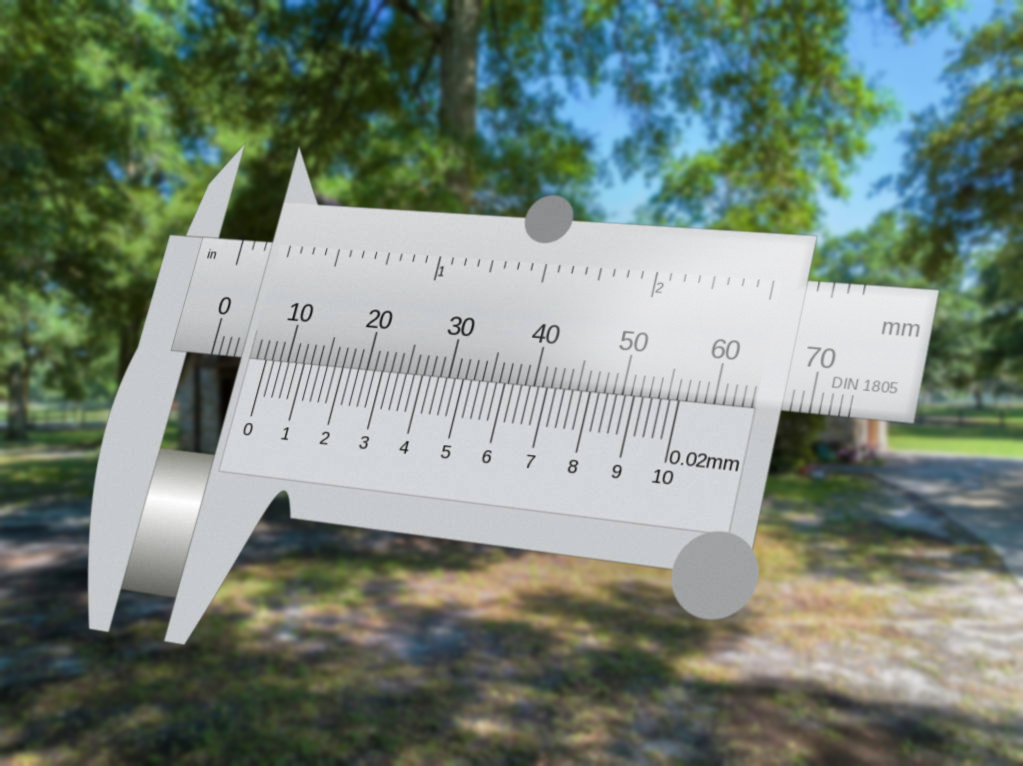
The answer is 7.2 mm
